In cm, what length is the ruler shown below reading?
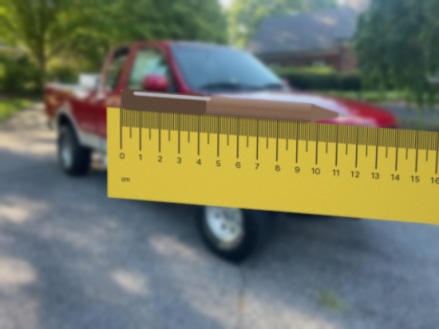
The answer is 11.5 cm
